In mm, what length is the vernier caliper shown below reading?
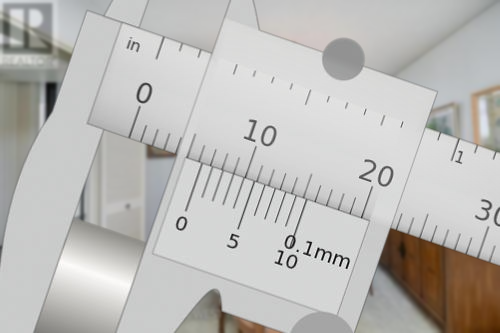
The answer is 6.3 mm
